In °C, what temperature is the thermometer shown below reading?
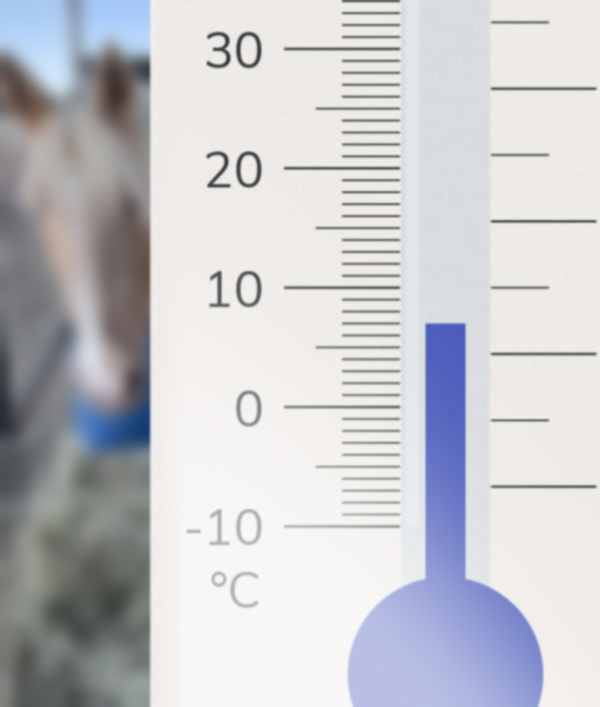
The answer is 7 °C
